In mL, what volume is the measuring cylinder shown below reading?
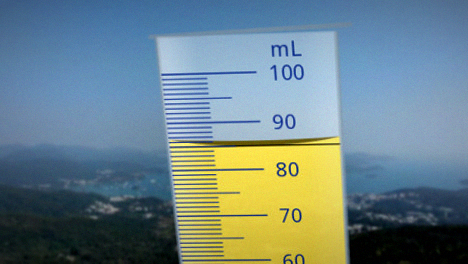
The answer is 85 mL
